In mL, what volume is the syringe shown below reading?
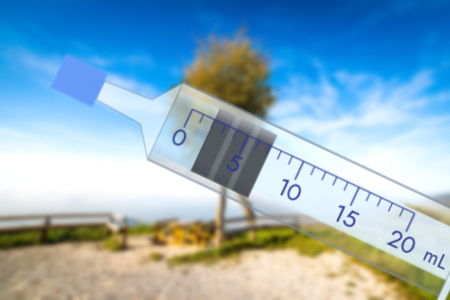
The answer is 2 mL
